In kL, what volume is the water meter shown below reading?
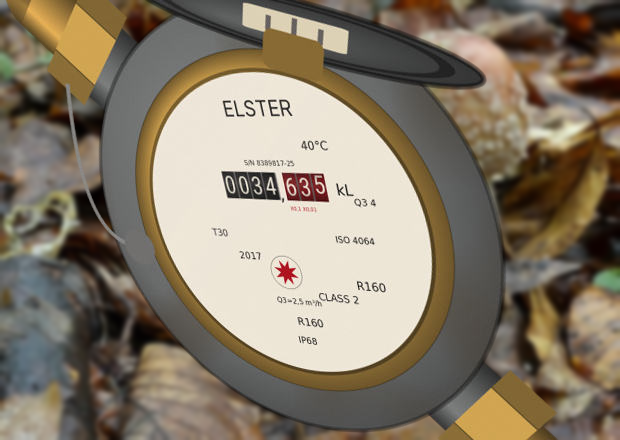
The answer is 34.635 kL
